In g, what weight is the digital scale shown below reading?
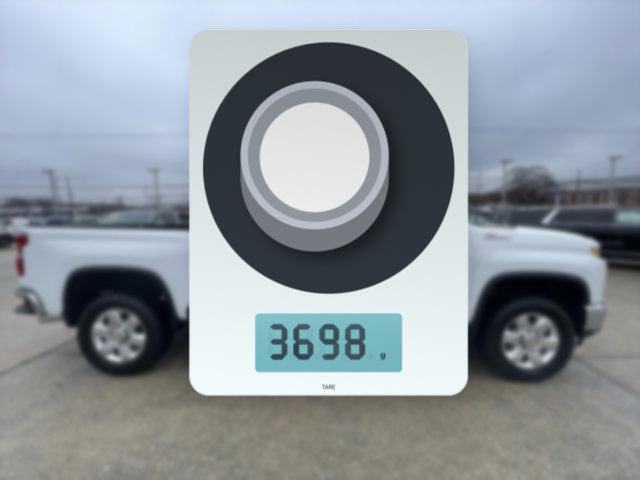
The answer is 3698 g
